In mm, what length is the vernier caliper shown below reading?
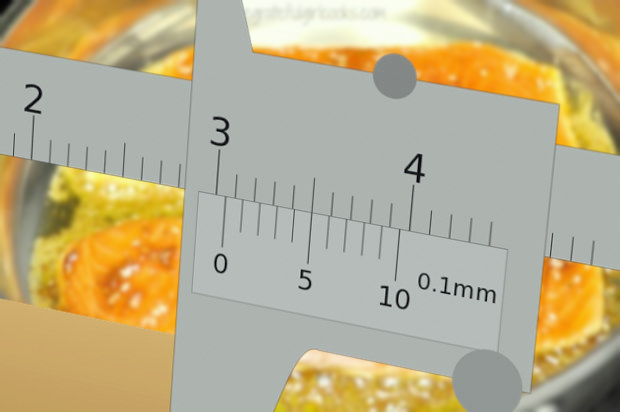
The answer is 30.5 mm
